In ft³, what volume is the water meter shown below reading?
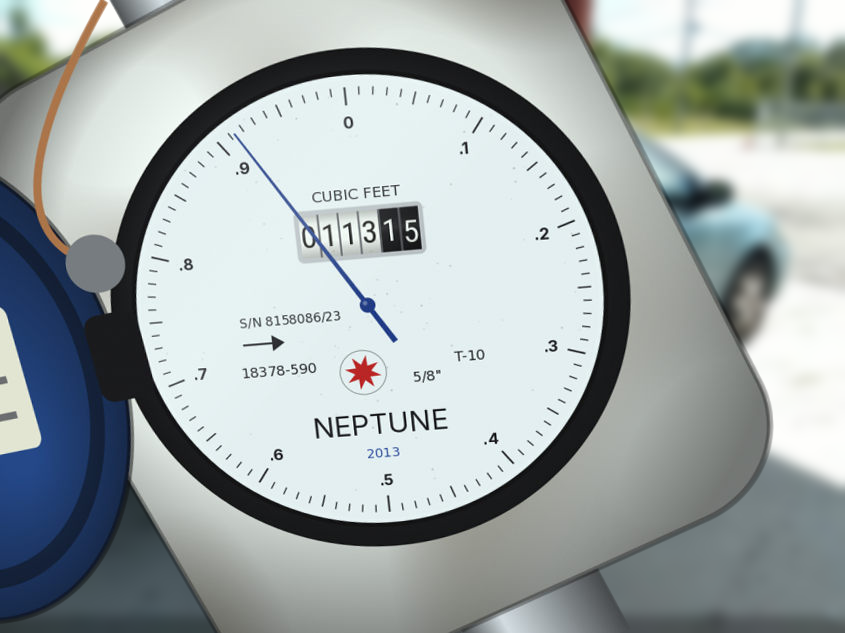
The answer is 11314.91 ft³
